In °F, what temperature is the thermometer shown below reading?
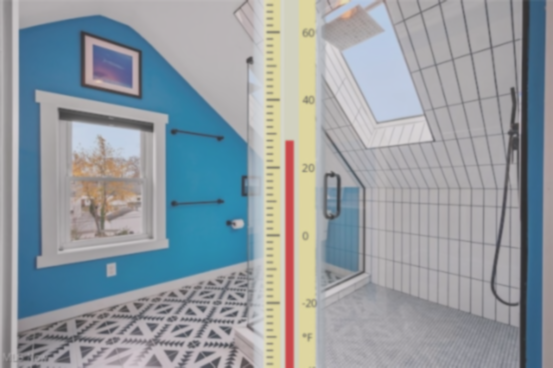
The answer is 28 °F
